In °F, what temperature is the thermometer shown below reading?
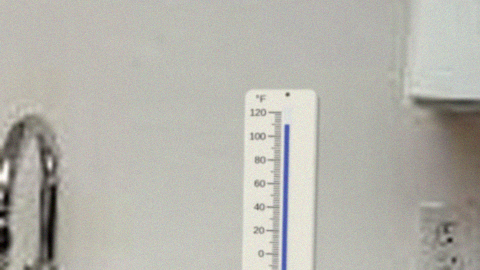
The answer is 110 °F
